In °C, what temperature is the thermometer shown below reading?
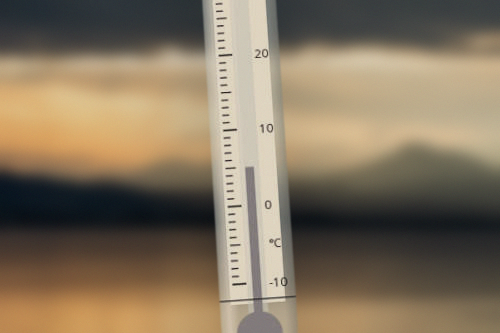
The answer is 5 °C
